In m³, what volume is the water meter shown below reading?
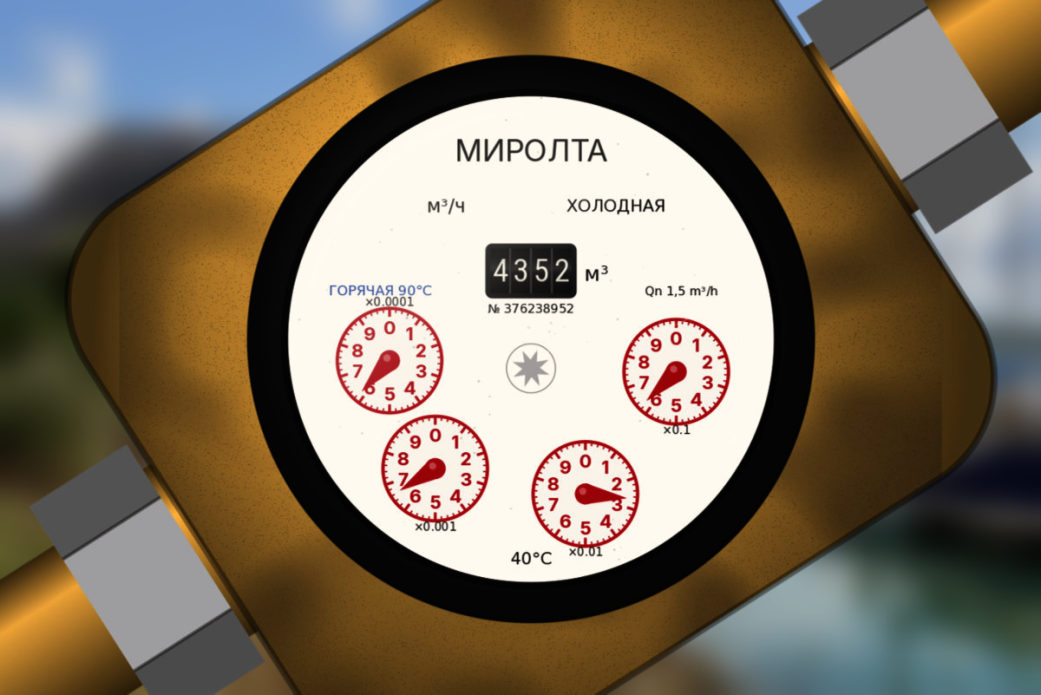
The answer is 4352.6266 m³
